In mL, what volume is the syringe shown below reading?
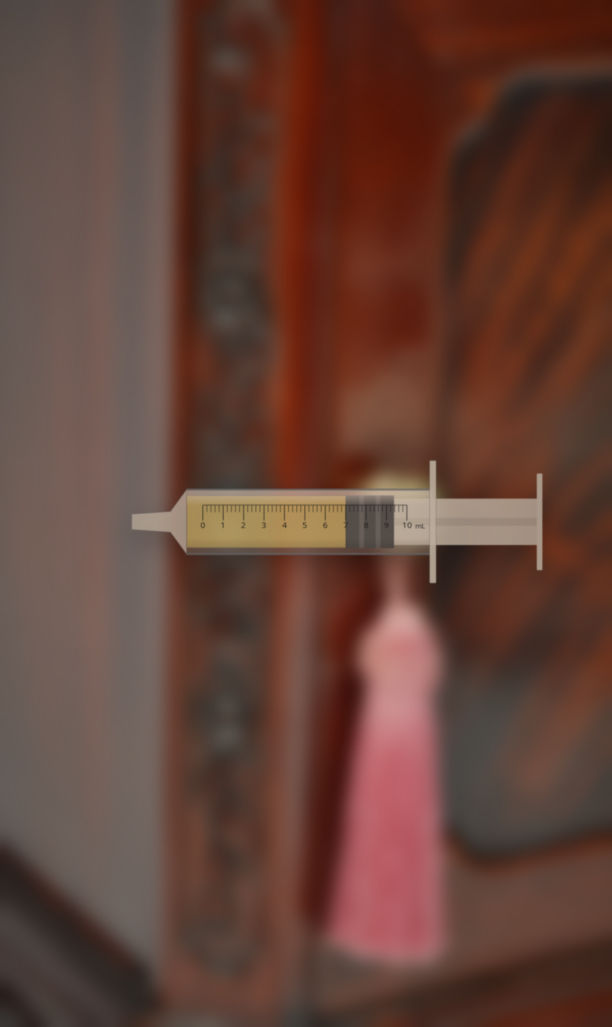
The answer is 7 mL
